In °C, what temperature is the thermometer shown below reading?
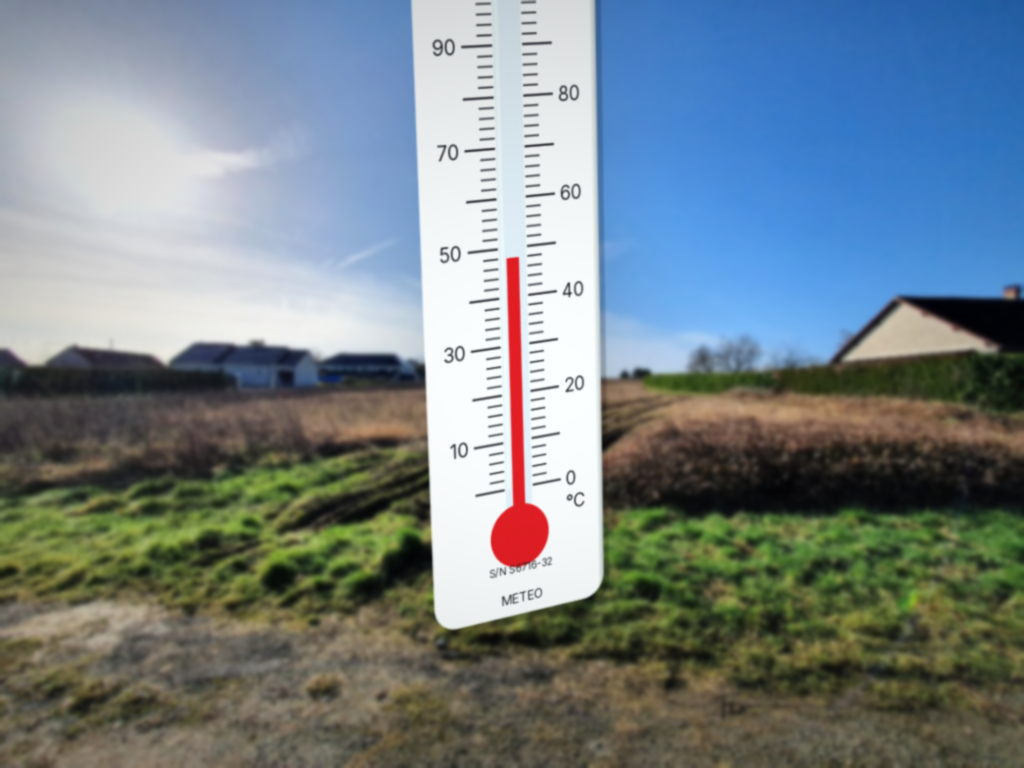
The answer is 48 °C
